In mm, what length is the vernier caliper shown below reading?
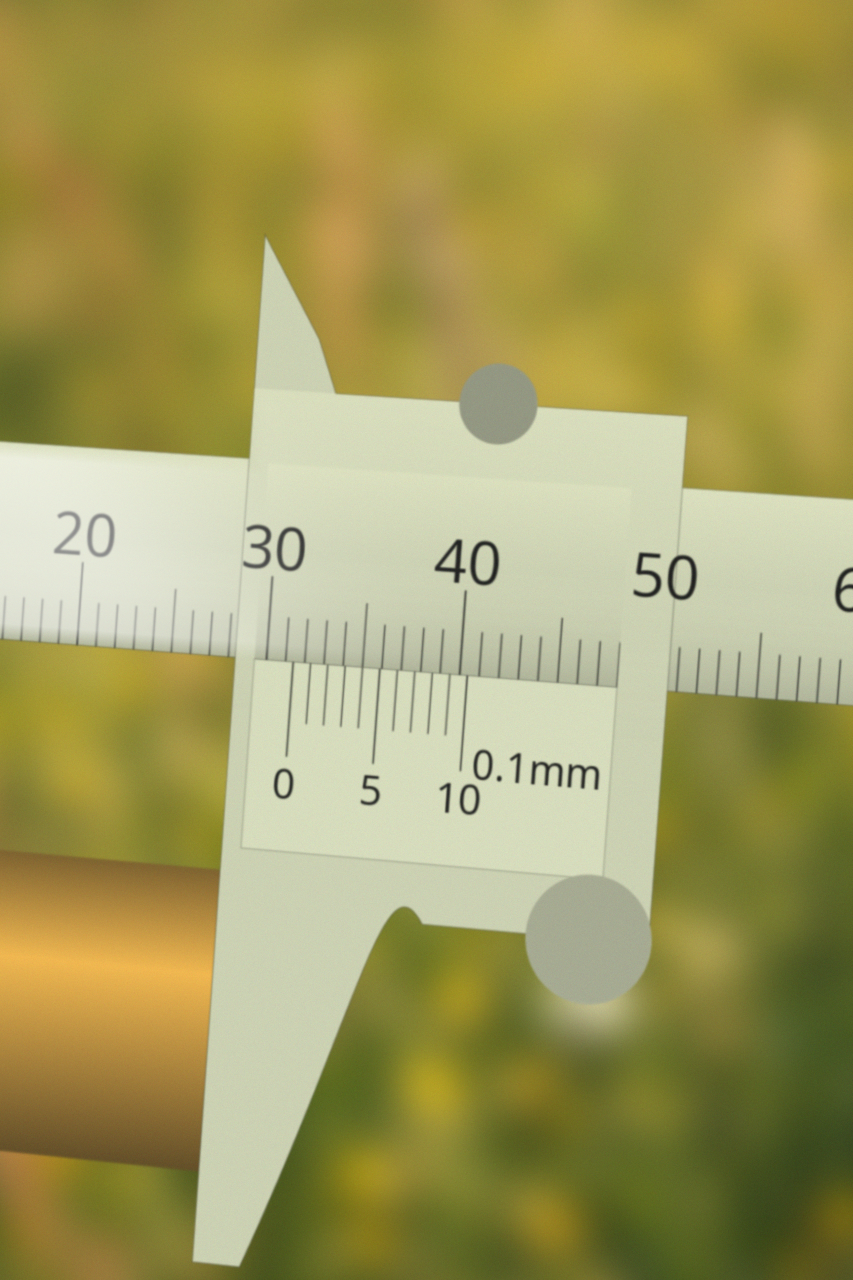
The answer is 31.4 mm
